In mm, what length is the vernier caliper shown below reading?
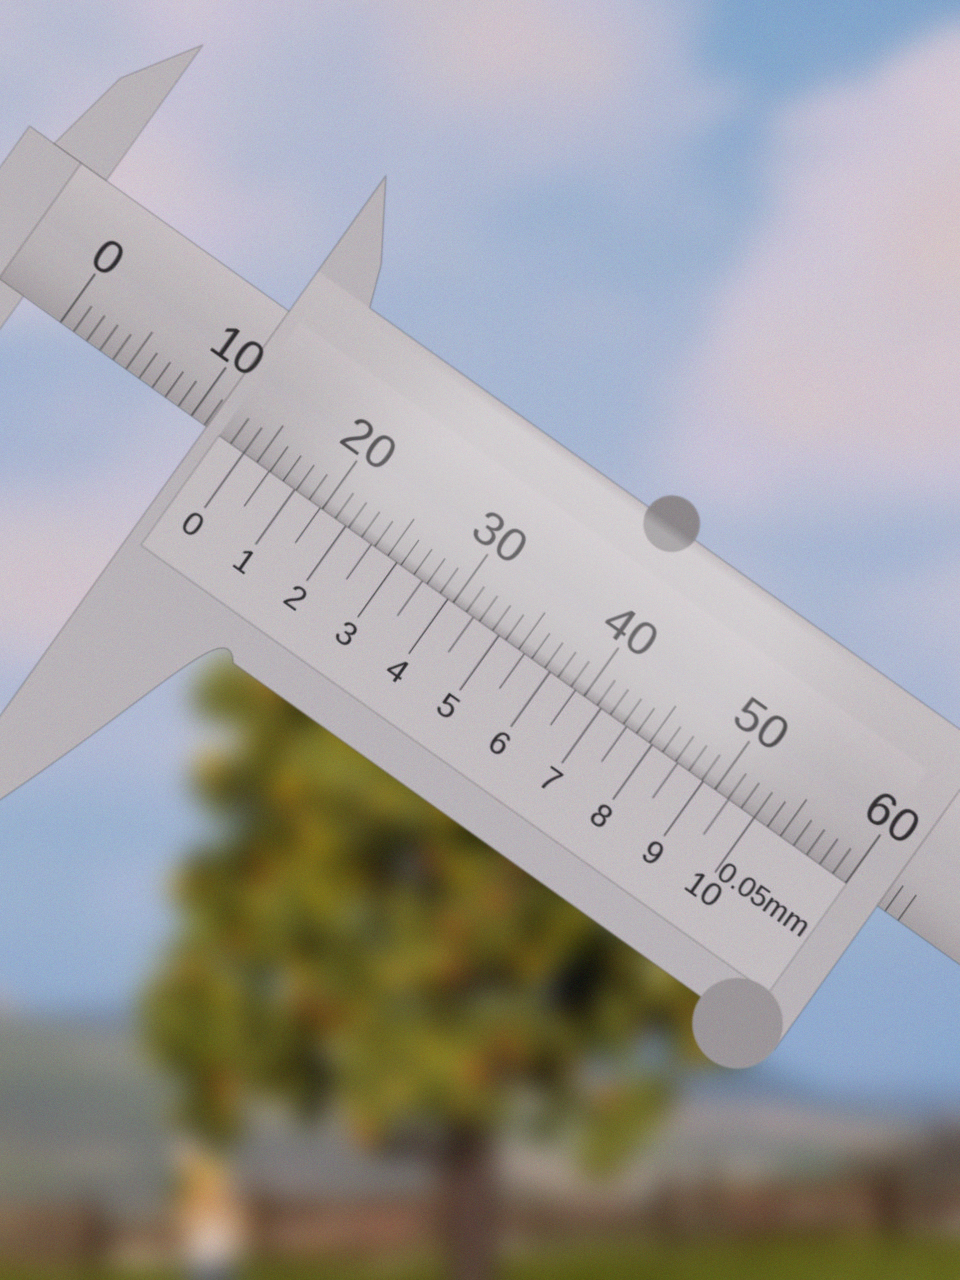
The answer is 14.0 mm
